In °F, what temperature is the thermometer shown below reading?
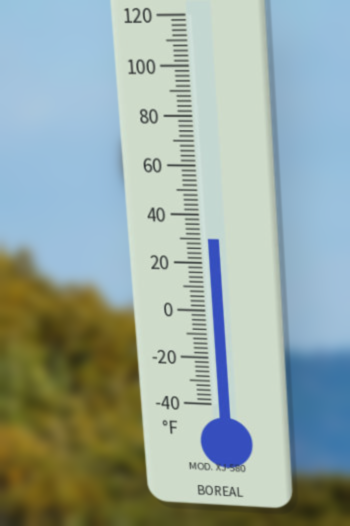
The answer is 30 °F
